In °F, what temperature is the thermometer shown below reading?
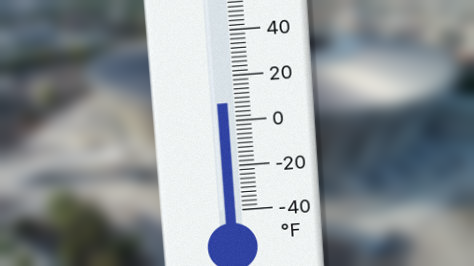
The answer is 8 °F
